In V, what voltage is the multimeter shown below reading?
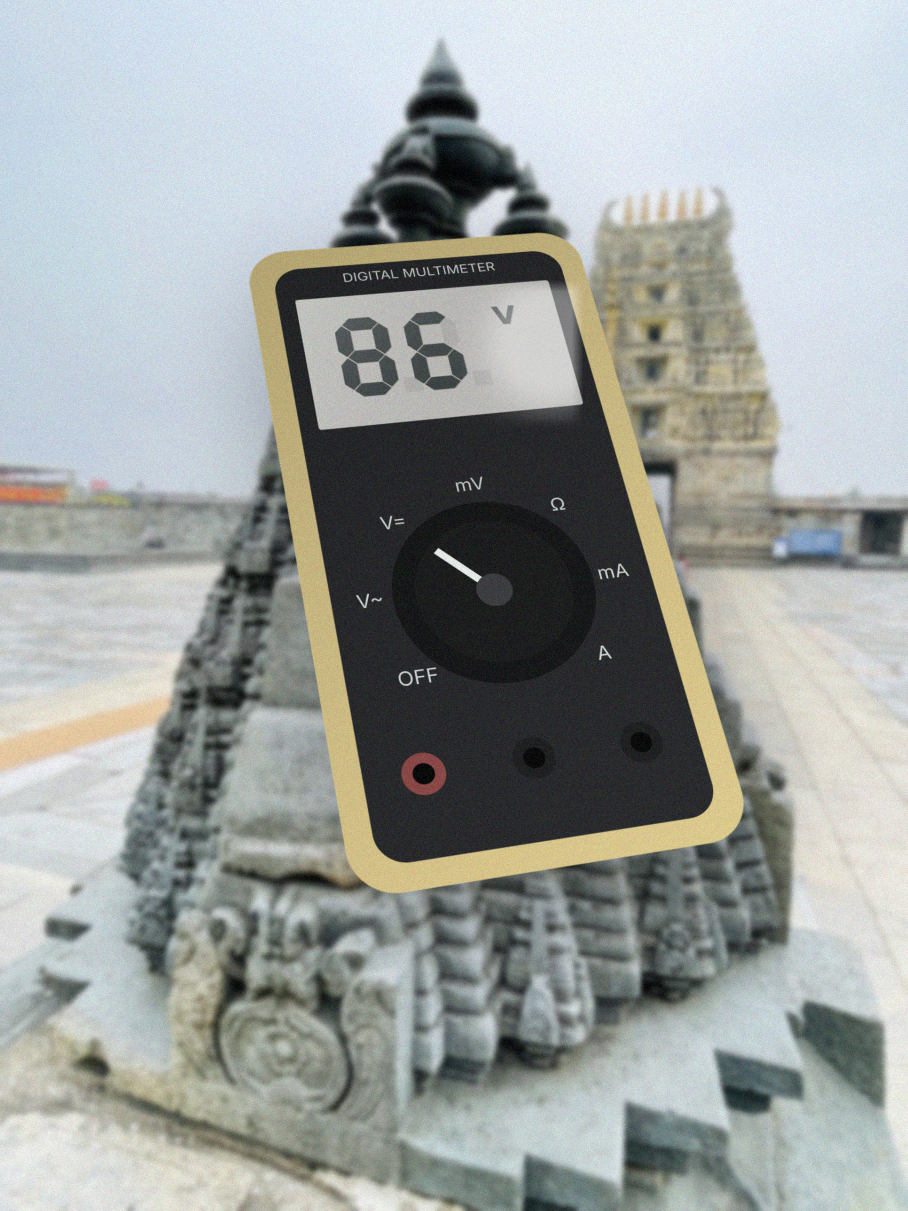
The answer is 86 V
